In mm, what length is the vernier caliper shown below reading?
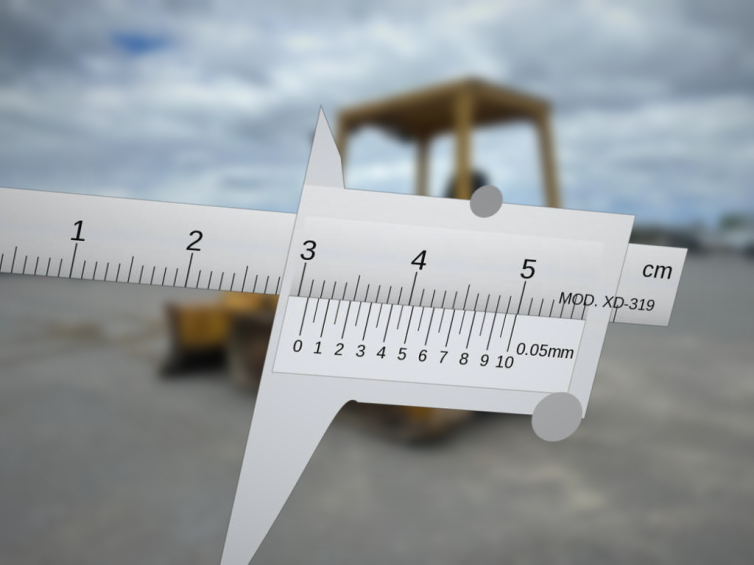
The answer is 30.9 mm
